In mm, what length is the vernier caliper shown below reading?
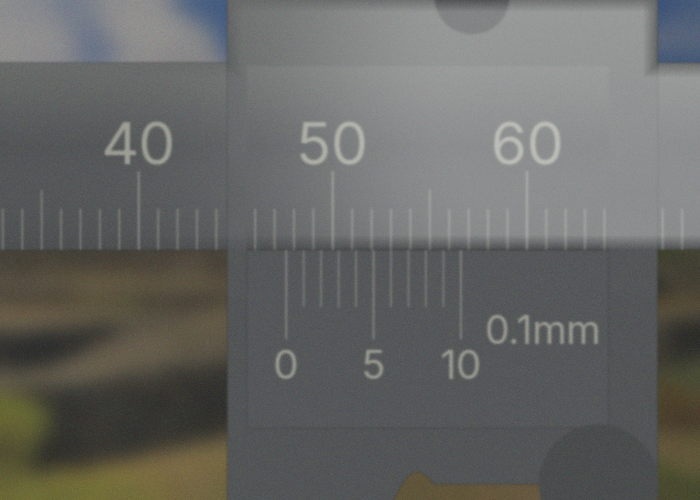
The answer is 47.6 mm
